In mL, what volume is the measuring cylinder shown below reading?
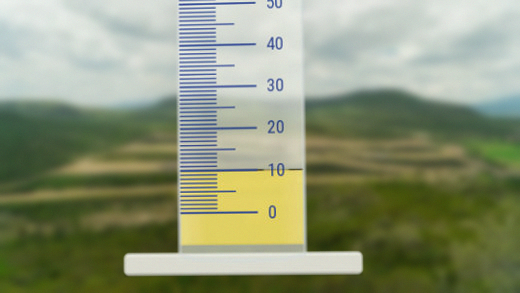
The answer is 10 mL
